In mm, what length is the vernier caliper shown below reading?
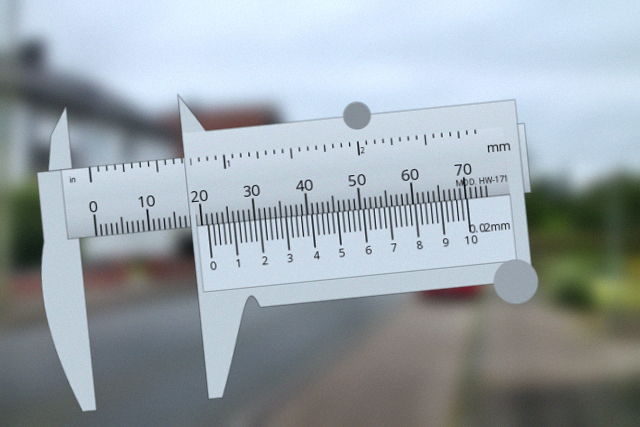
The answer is 21.2 mm
